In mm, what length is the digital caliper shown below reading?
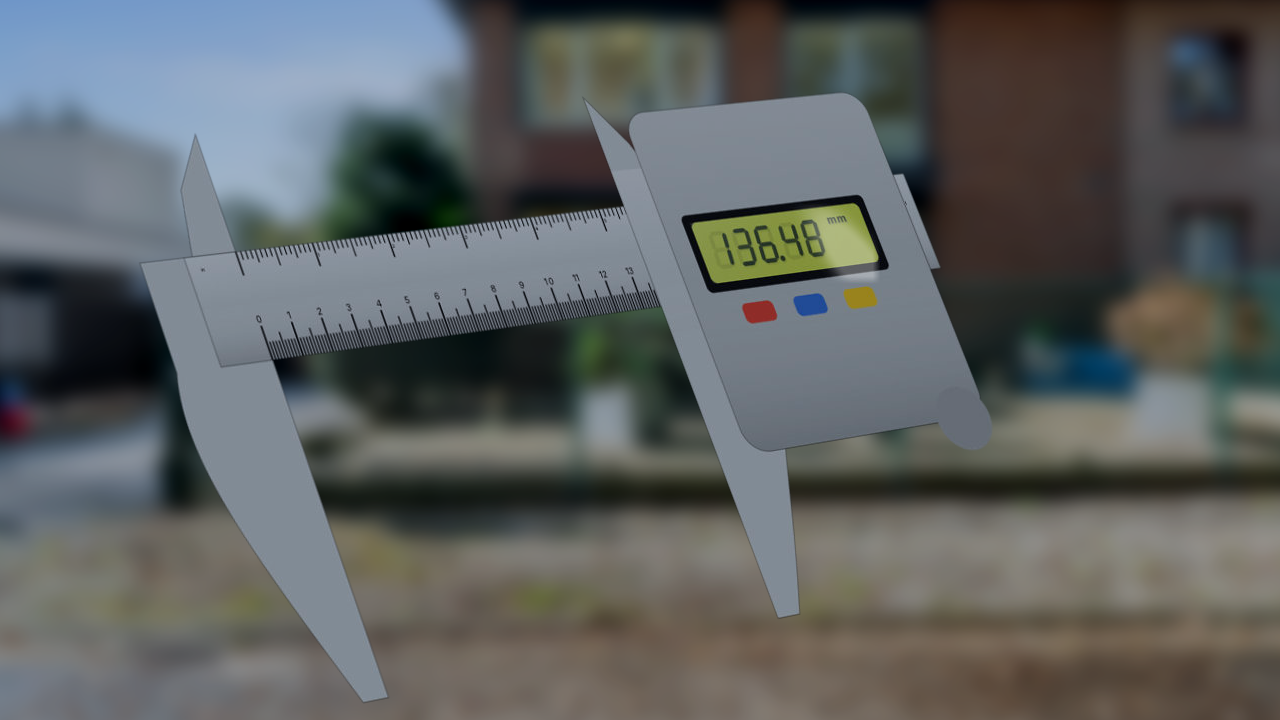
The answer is 136.48 mm
